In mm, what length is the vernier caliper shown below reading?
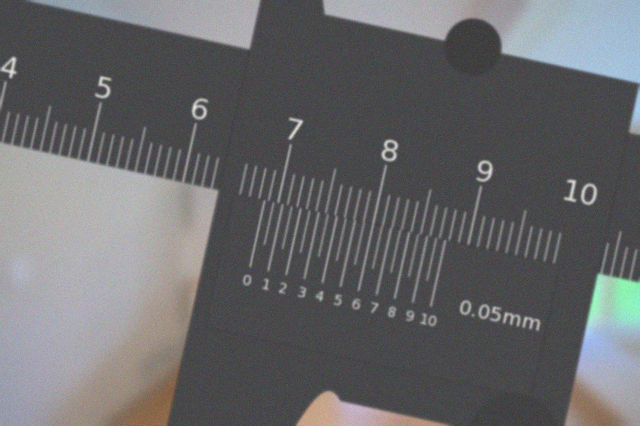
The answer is 68.6 mm
